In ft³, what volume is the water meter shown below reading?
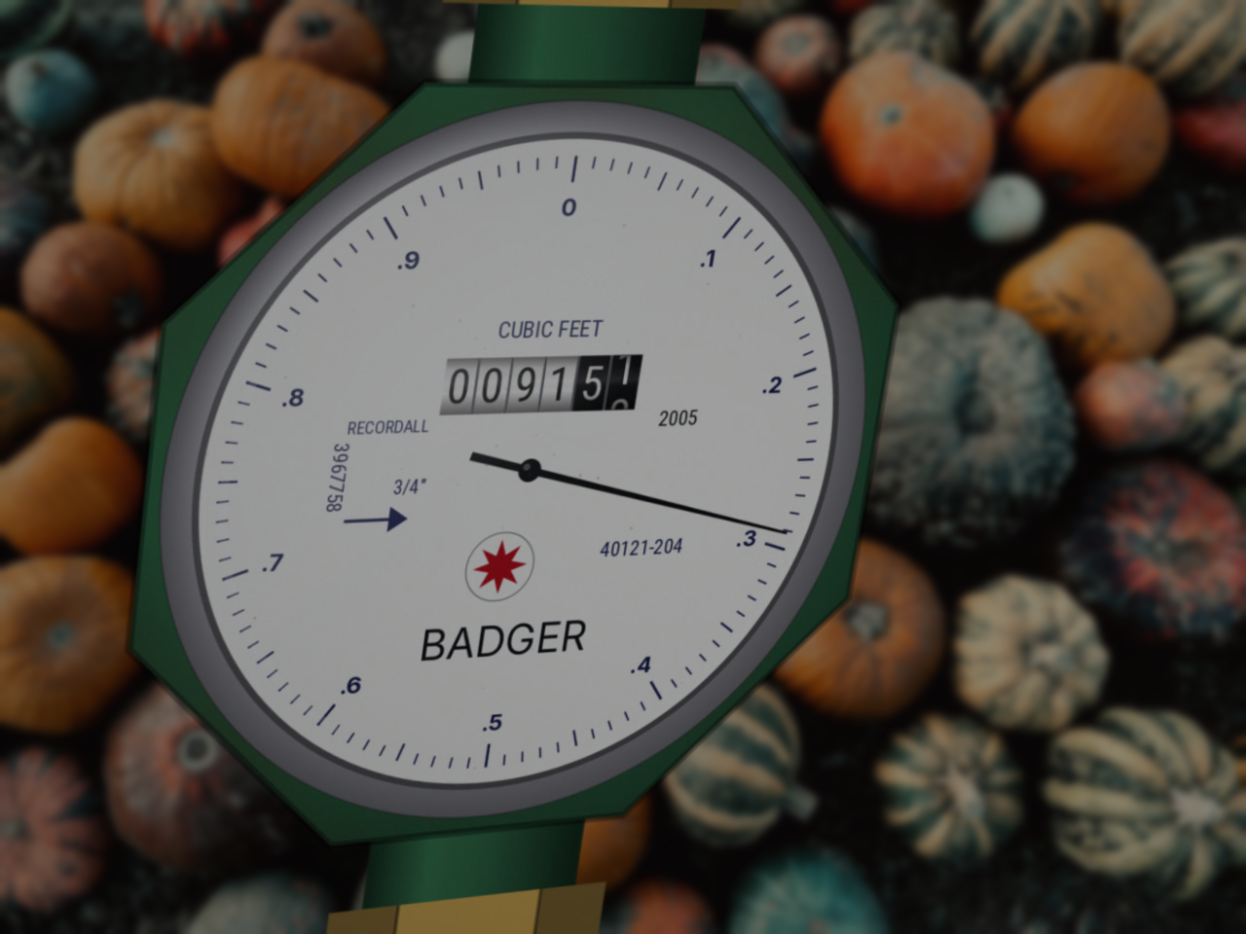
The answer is 9151.29 ft³
